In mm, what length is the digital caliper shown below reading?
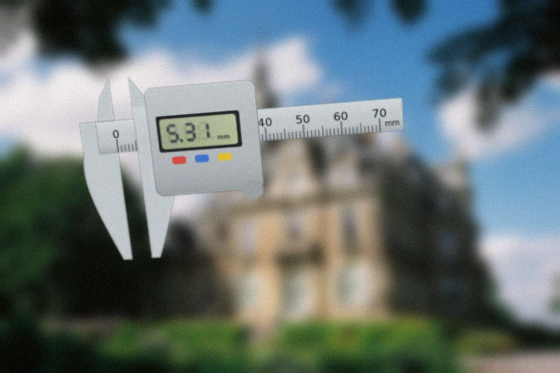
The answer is 5.31 mm
